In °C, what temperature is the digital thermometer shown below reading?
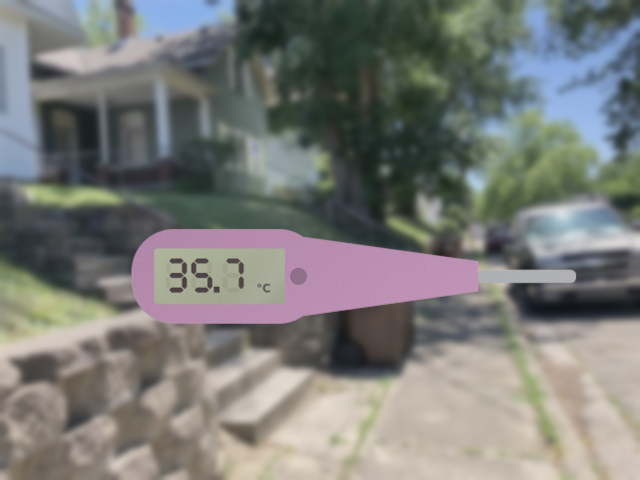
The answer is 35.7 °C
